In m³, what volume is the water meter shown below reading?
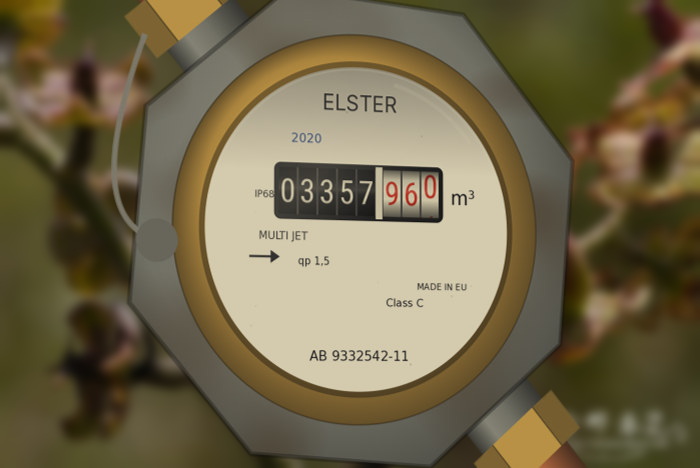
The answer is 3357.960 m³
